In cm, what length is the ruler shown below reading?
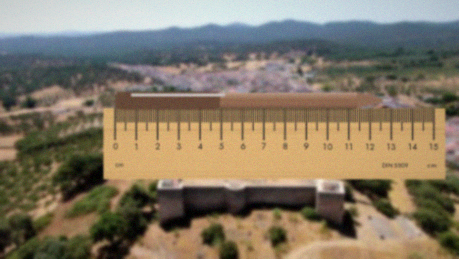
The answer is 13 cm
